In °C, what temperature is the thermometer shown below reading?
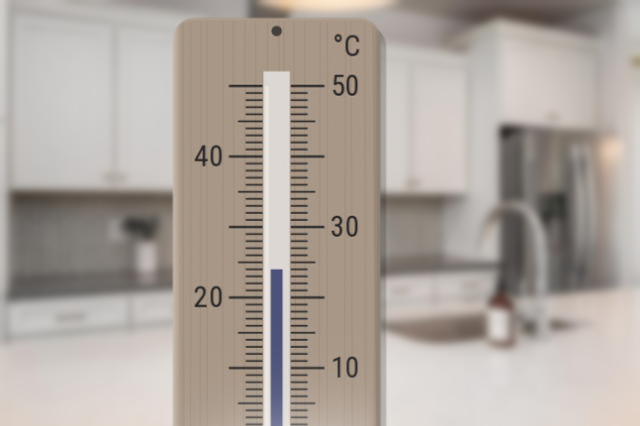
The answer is 24 °C
